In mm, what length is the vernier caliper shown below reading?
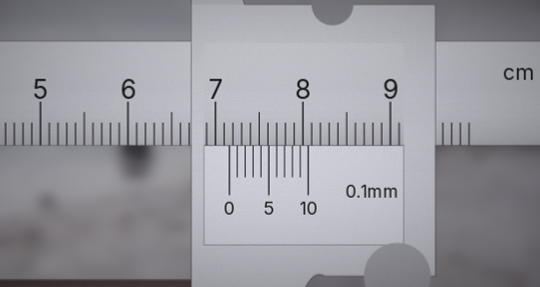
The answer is 71.6 mm
